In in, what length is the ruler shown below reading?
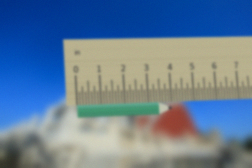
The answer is 4 in
